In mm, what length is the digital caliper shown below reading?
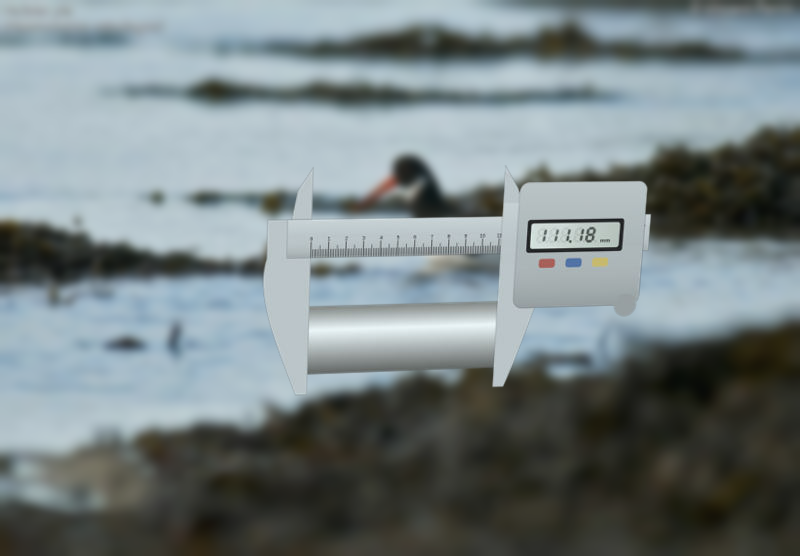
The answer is 111.18 mm
